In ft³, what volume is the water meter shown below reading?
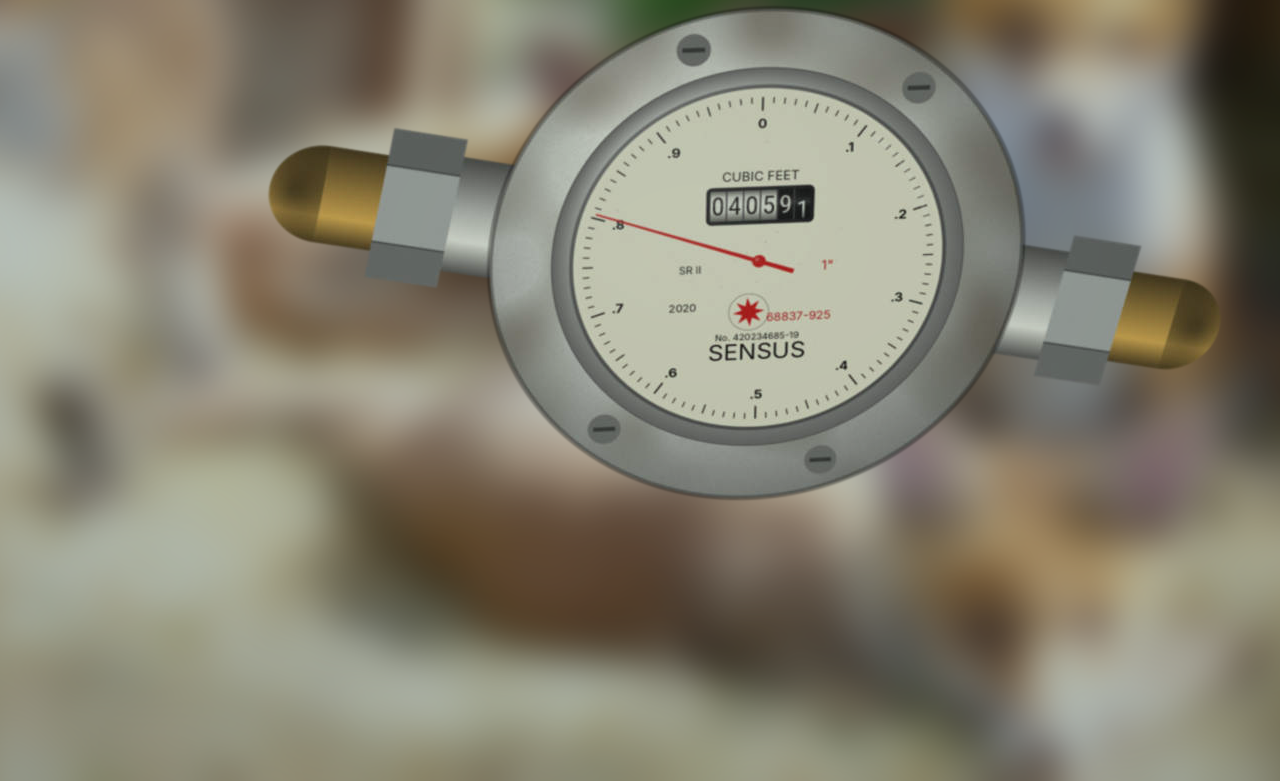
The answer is 40590.80 ft³
